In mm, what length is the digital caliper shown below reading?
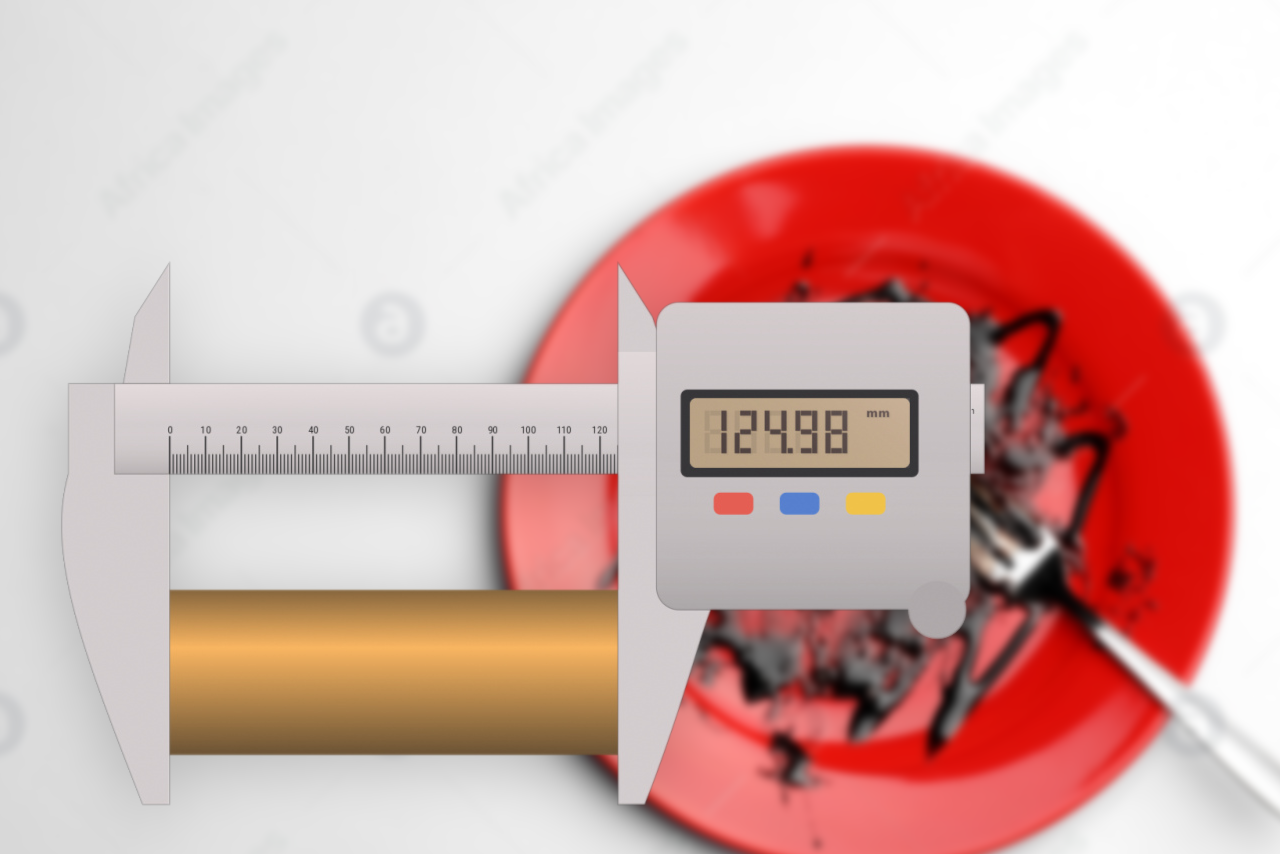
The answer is 124.98 mm
